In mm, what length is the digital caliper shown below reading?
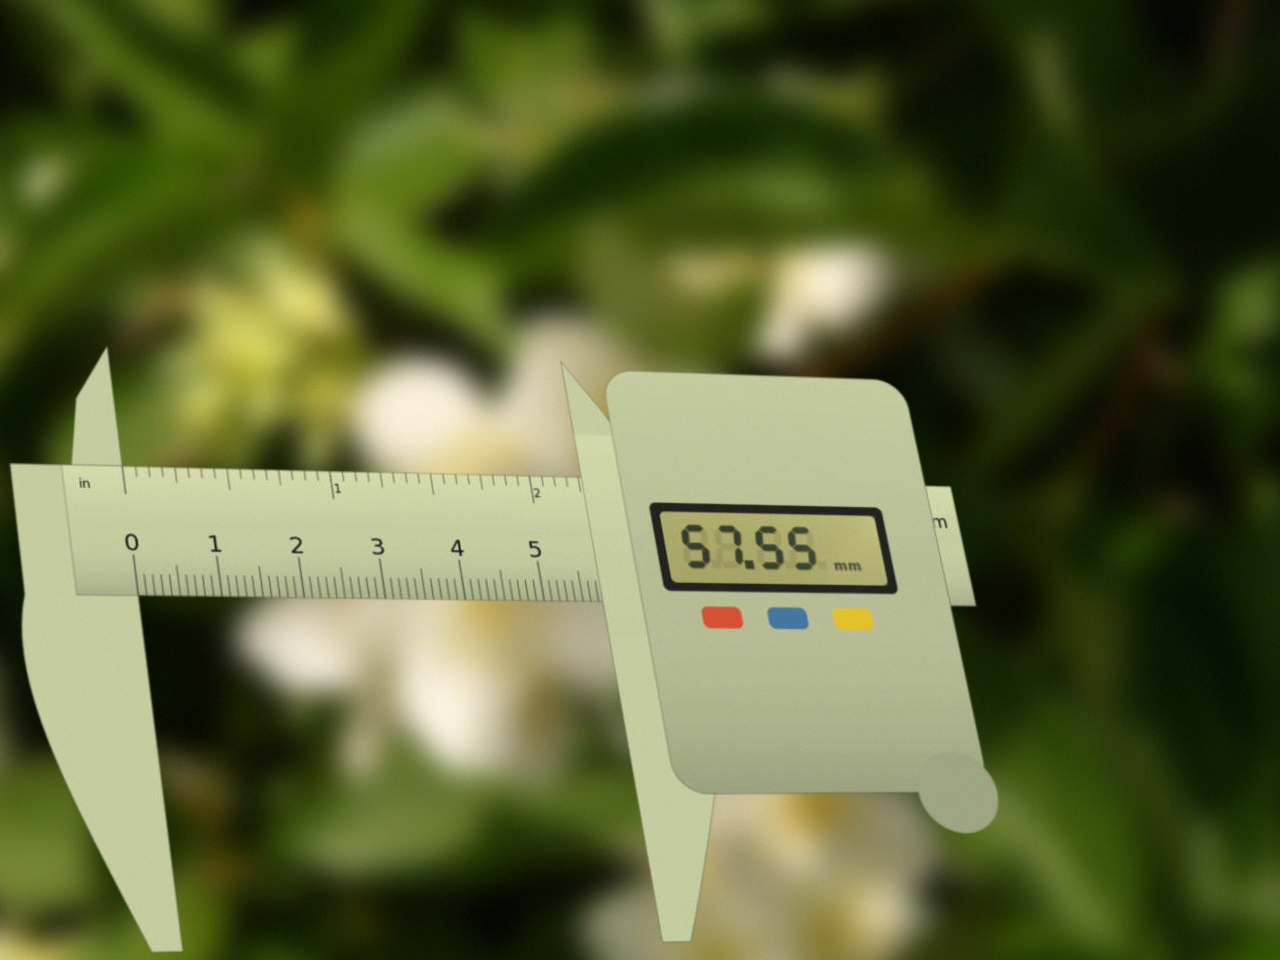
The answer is 57.55 mm
